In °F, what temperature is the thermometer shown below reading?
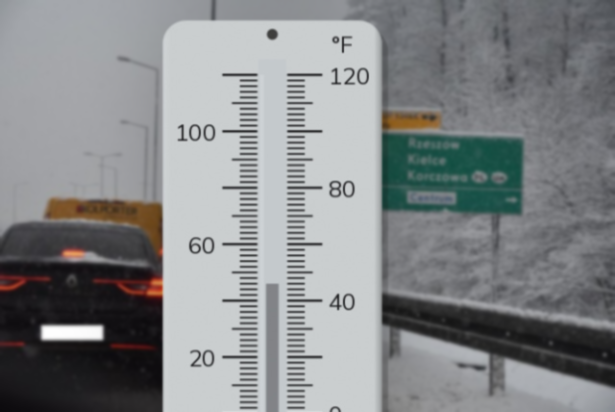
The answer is 46 °F
